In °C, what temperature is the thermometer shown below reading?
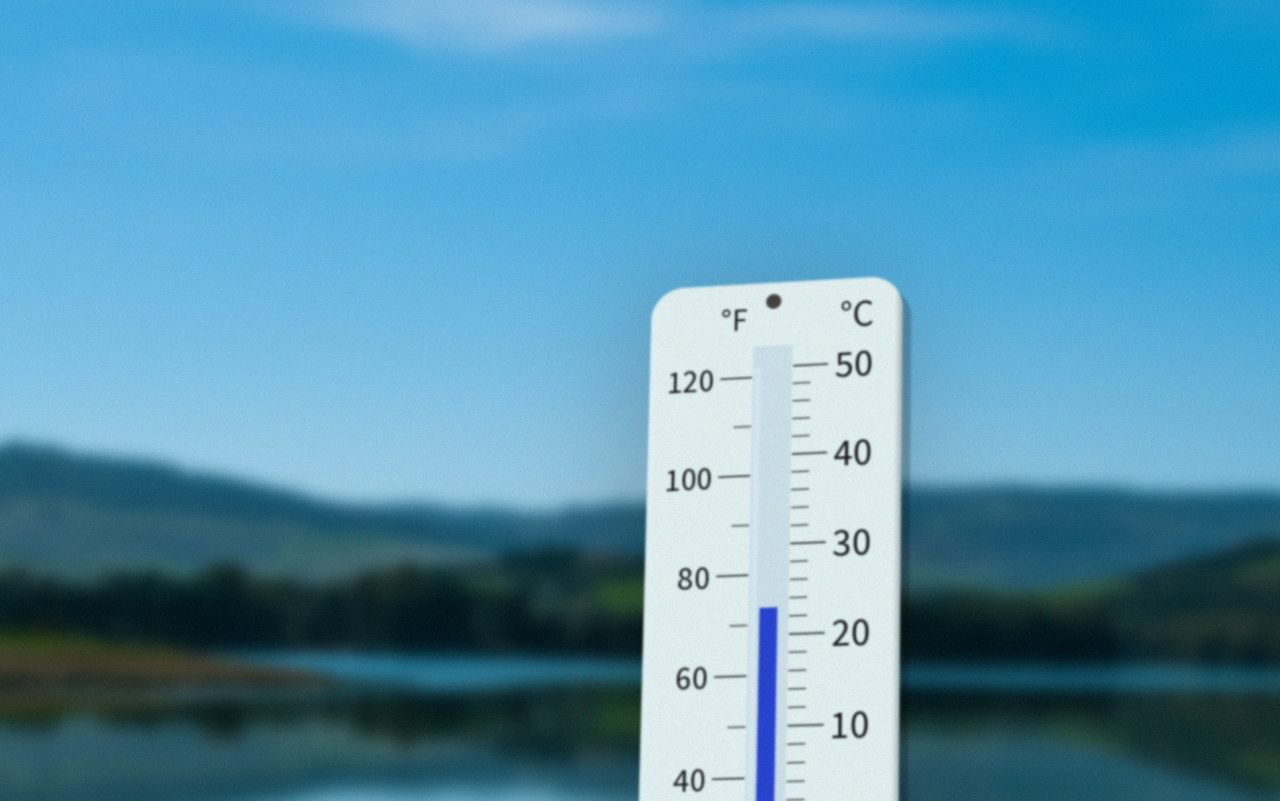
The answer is 23 °C
